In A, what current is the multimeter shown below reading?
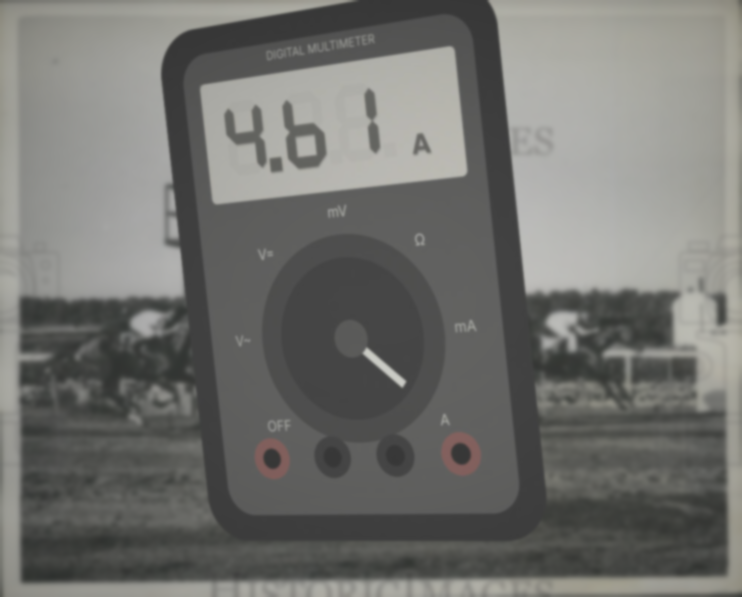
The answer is 4.61 A
